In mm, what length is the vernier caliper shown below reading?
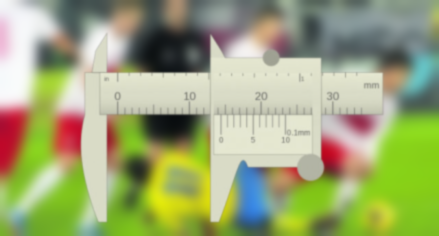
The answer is 14.4 mm
